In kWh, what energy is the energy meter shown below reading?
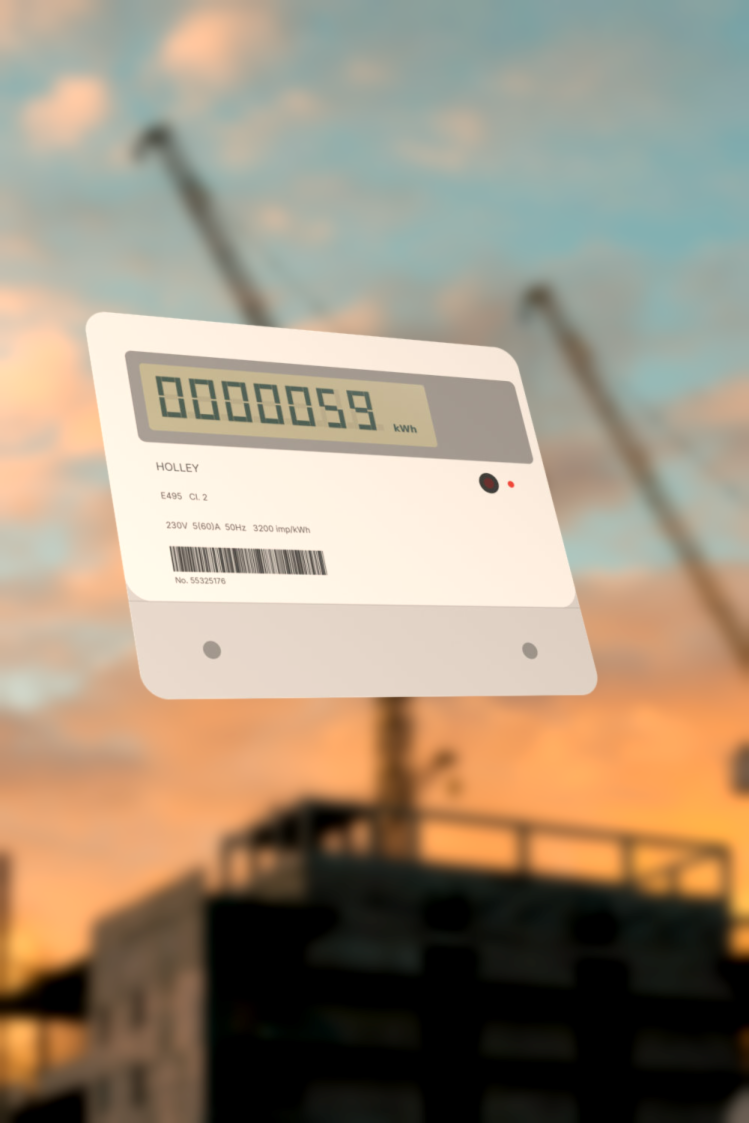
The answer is 59 kWh
